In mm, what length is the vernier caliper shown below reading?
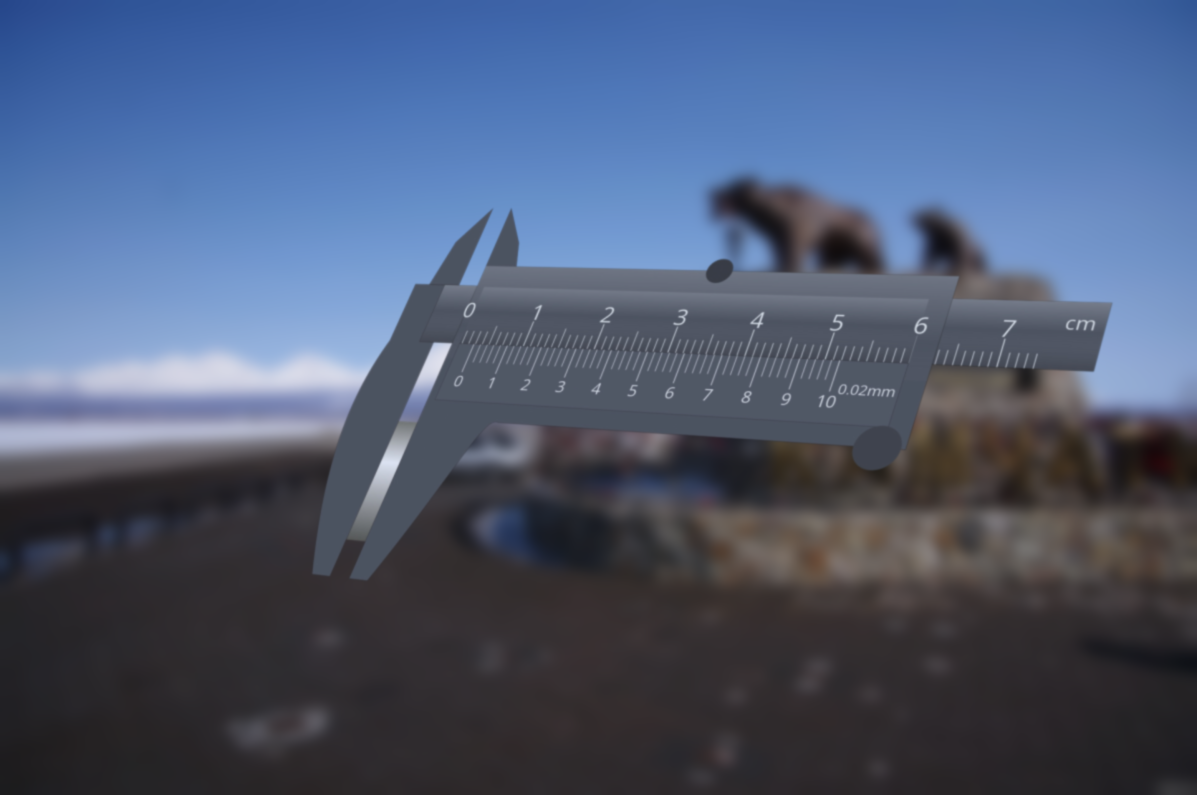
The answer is 2.8 mm
